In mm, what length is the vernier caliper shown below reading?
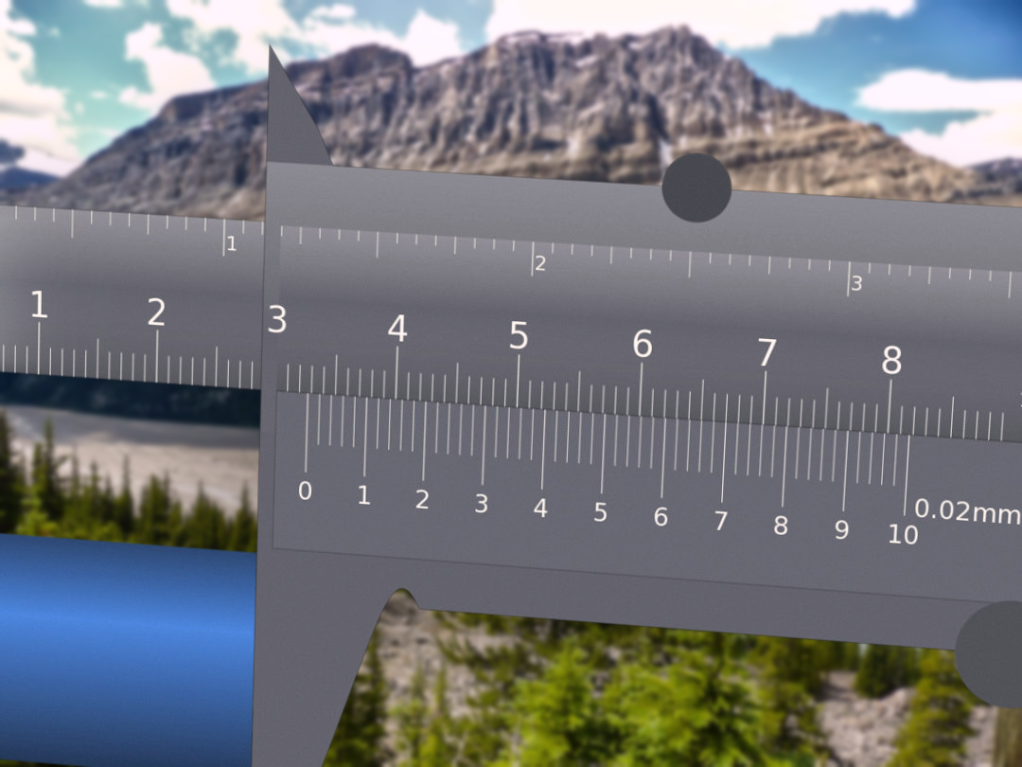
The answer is 32.7 mm
